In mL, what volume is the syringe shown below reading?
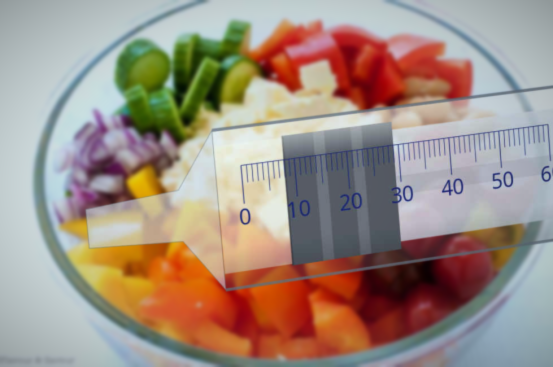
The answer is 8 mL
